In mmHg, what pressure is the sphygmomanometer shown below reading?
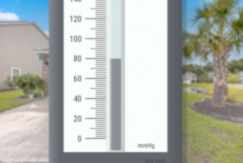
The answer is 80 mmHg
